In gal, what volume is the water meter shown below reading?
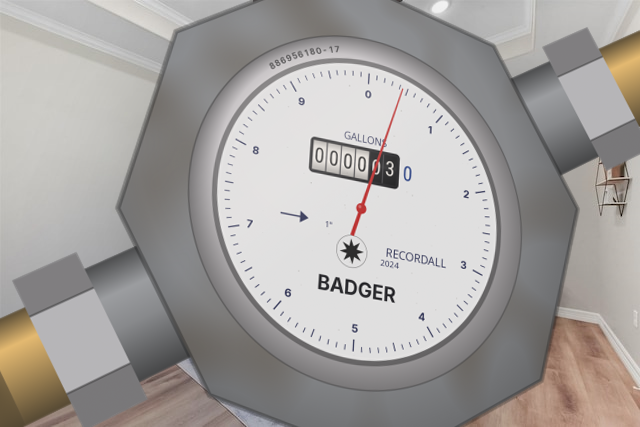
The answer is 30.4 gal
